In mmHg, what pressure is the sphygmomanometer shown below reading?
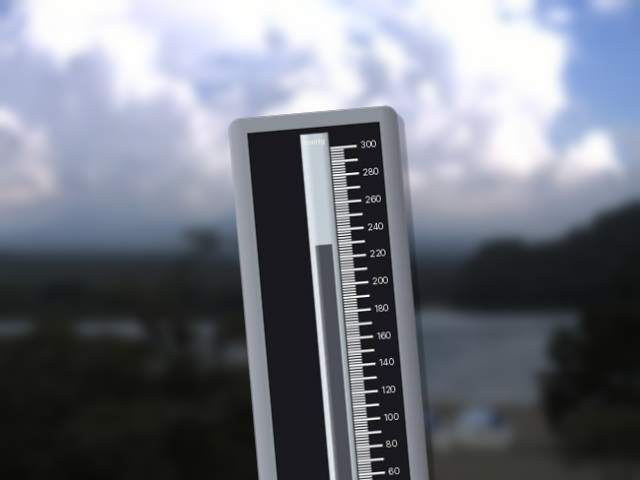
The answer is 230 mmHg
